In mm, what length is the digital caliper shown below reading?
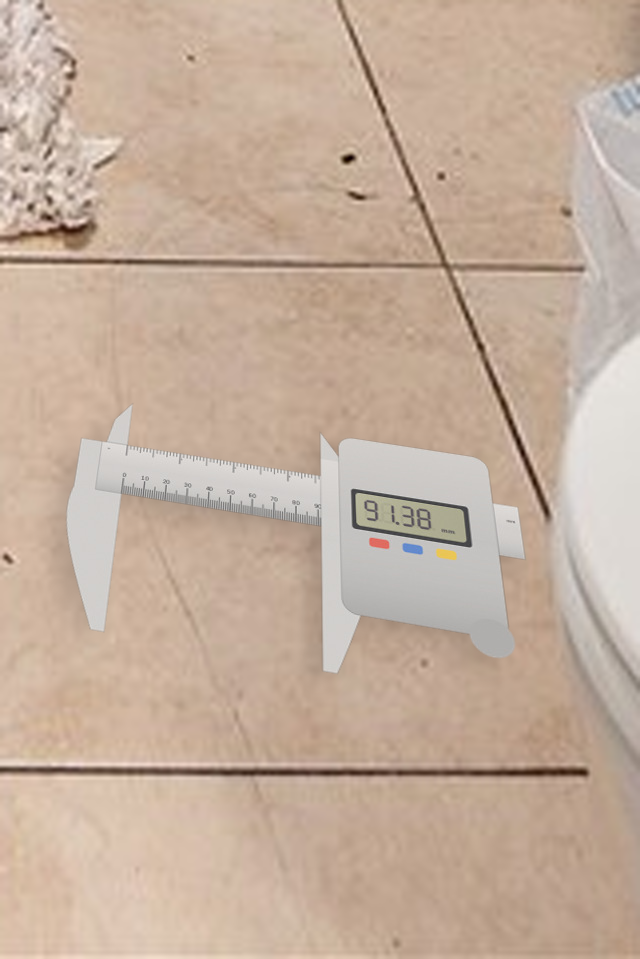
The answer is 91.38 mm
